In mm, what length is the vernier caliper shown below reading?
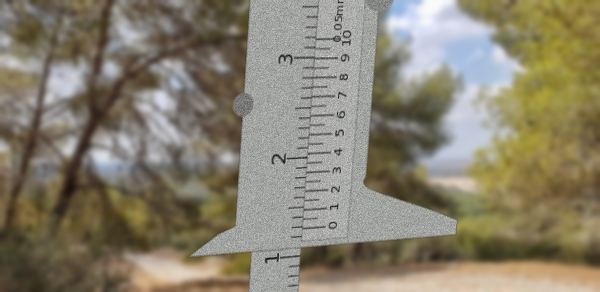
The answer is 12.8 mm
